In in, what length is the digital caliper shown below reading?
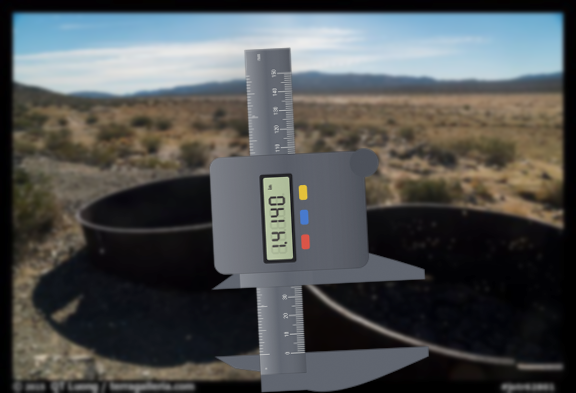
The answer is 1.4140 in
